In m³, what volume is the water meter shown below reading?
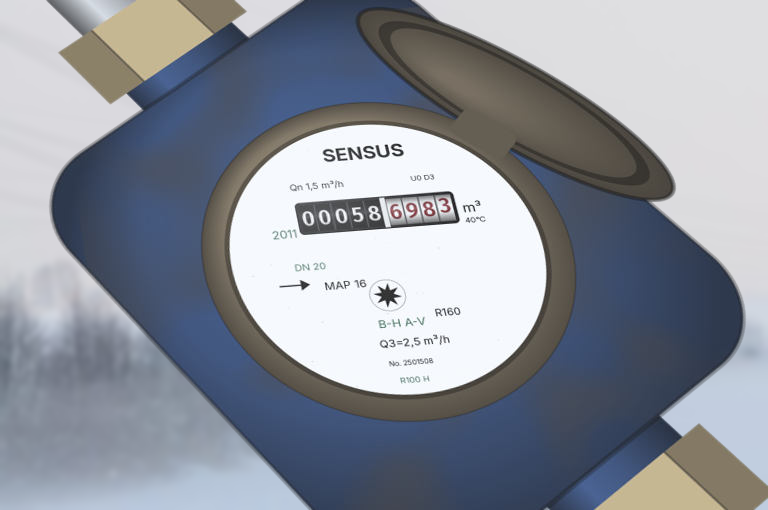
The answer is 58.6983 m³
